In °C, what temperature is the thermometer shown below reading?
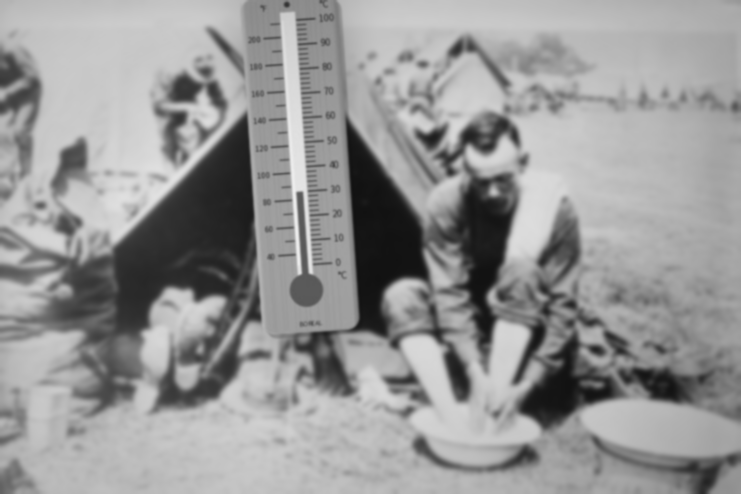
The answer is 30 °C
